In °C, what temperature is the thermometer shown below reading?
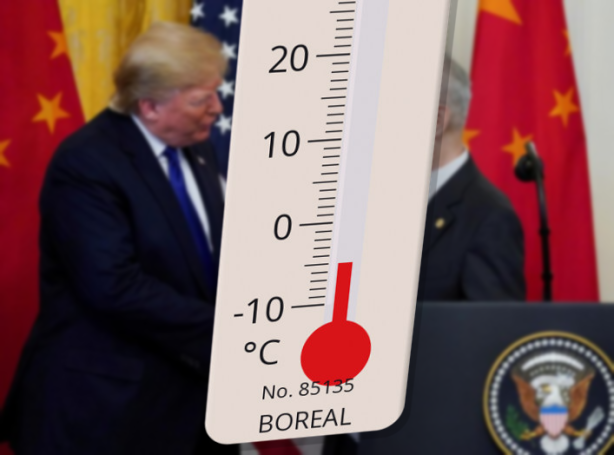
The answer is -5 °C
